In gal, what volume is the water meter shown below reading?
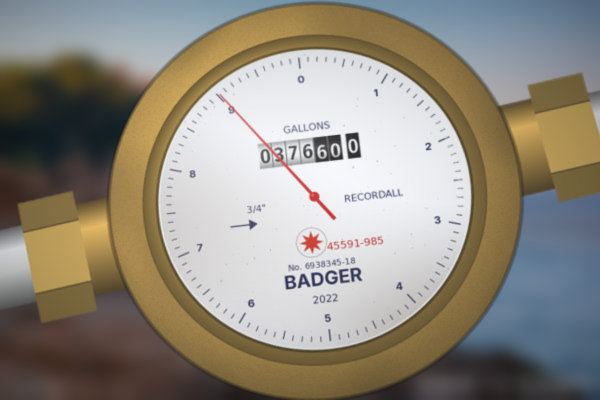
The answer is 376599.0 gal
